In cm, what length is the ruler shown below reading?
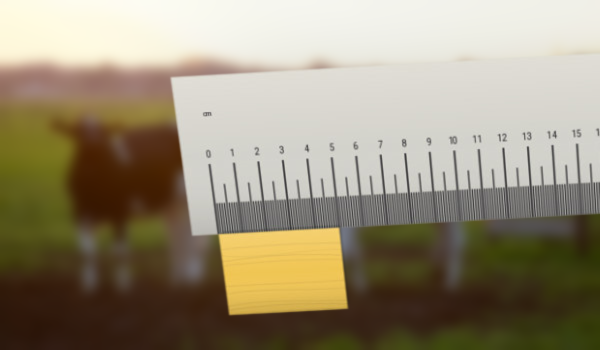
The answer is 5 cm
